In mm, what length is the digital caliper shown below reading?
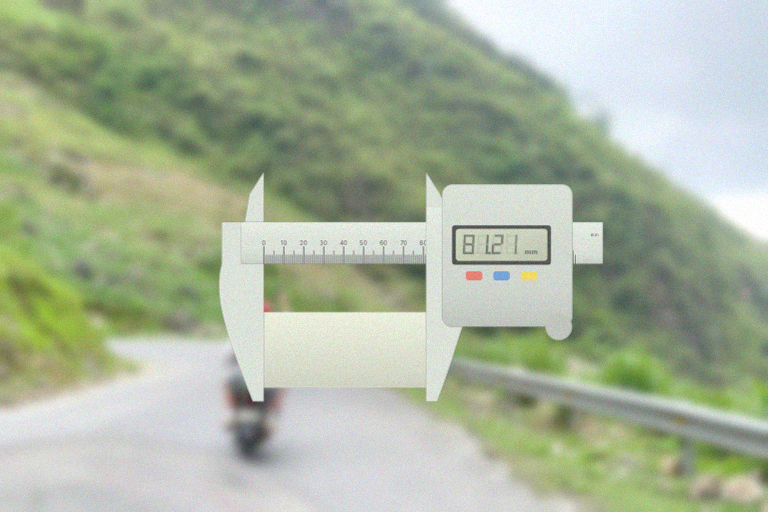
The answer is 81.21 mm
